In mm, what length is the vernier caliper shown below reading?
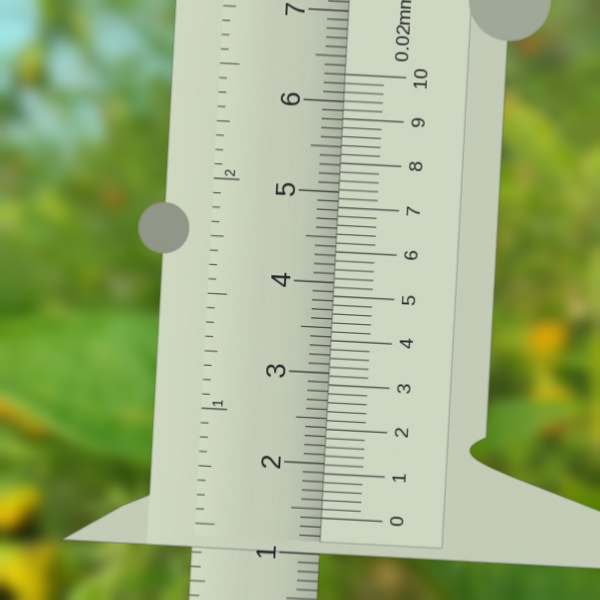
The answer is 14.0 mm
